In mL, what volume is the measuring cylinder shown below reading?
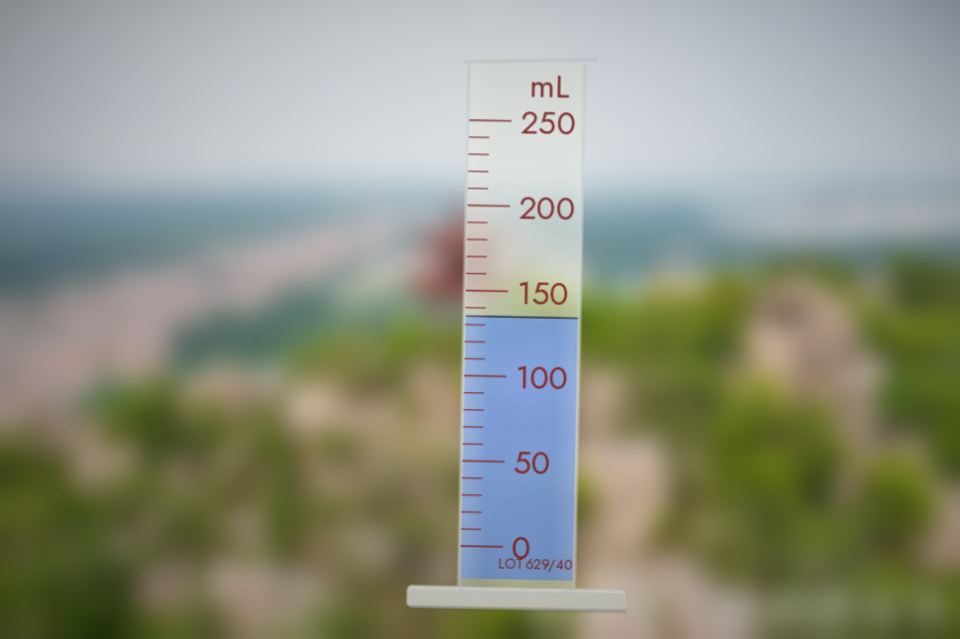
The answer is 135 mL
